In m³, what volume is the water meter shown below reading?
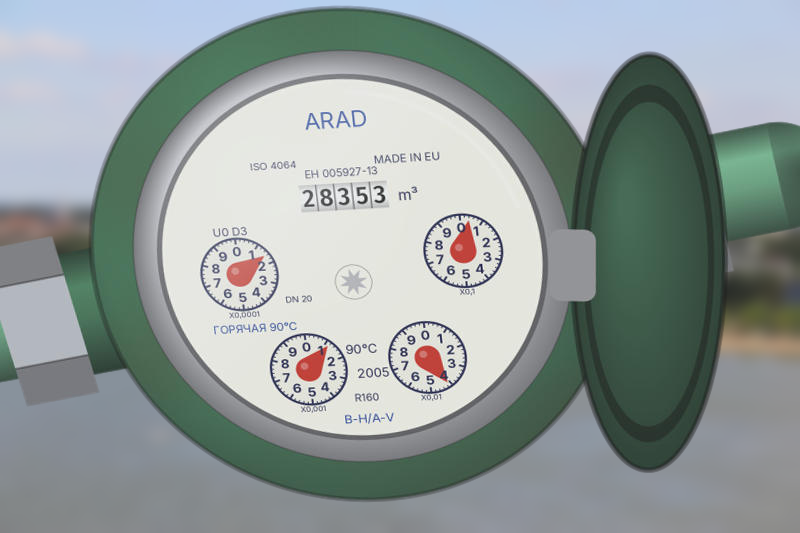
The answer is 28353.0411 m³
